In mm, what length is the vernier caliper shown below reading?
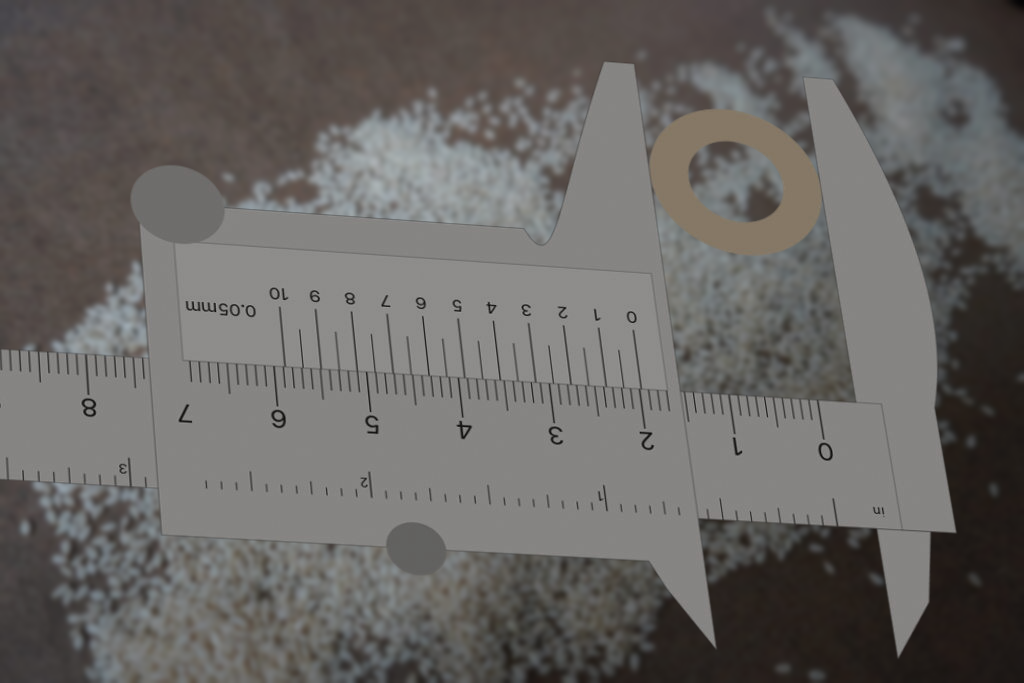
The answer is 19.8 mm
